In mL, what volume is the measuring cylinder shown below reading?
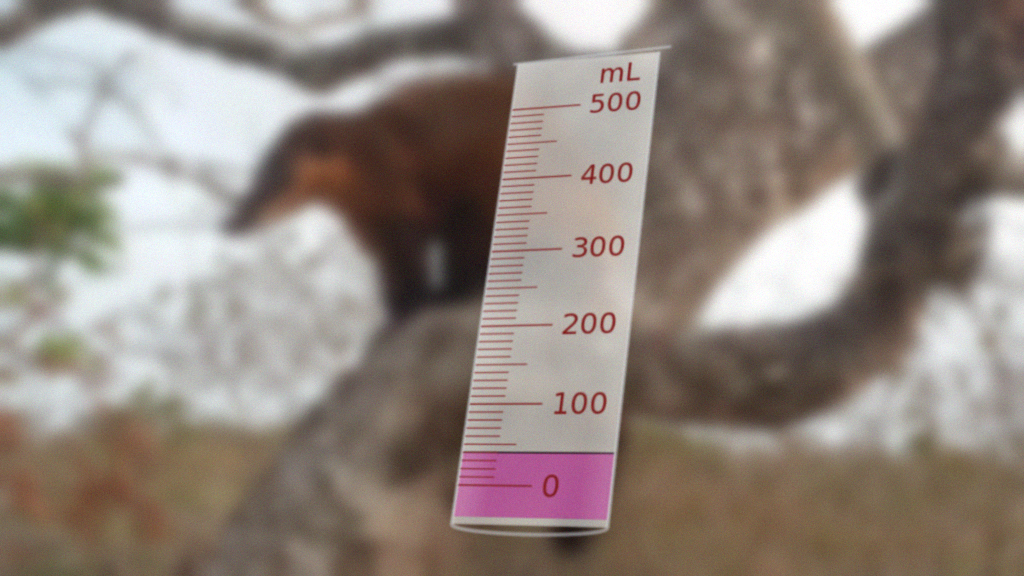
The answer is 40 mL
